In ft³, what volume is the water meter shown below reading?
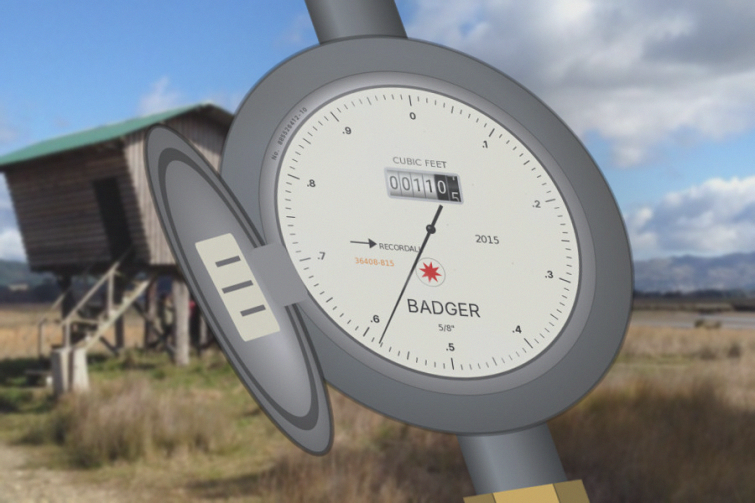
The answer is 1104.58 ft³
